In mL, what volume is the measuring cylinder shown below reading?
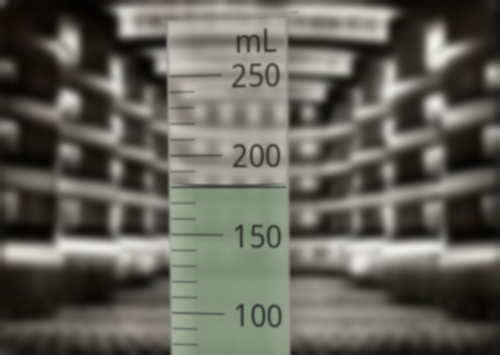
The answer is 180 mL
